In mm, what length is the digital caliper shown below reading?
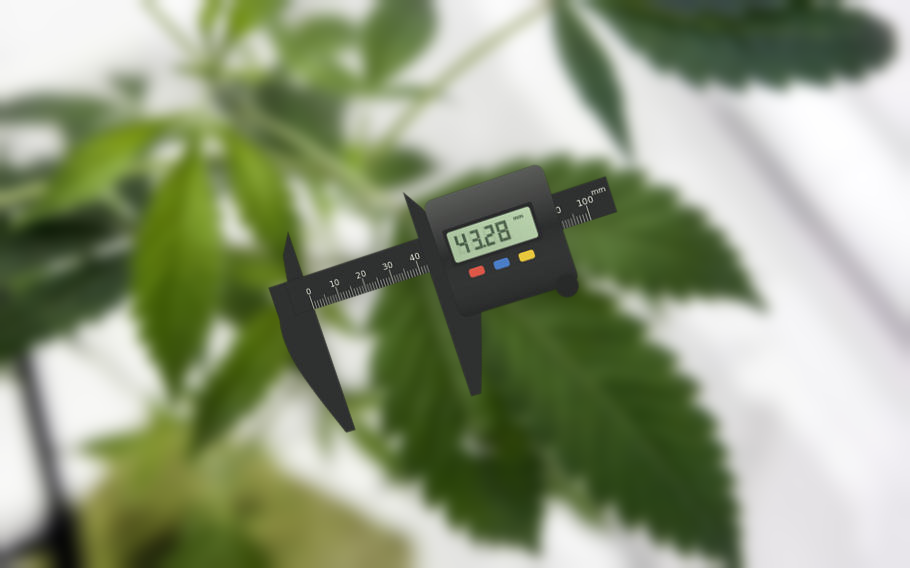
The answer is 43.28 mm
